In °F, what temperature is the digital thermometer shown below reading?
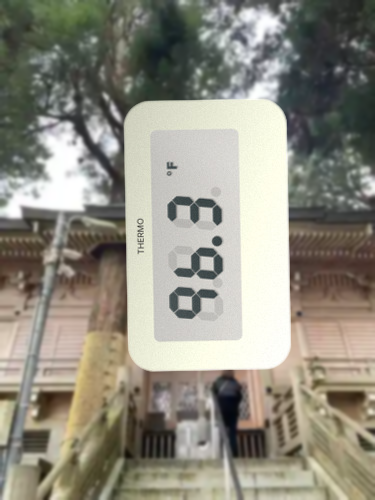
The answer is 96.3 °F
